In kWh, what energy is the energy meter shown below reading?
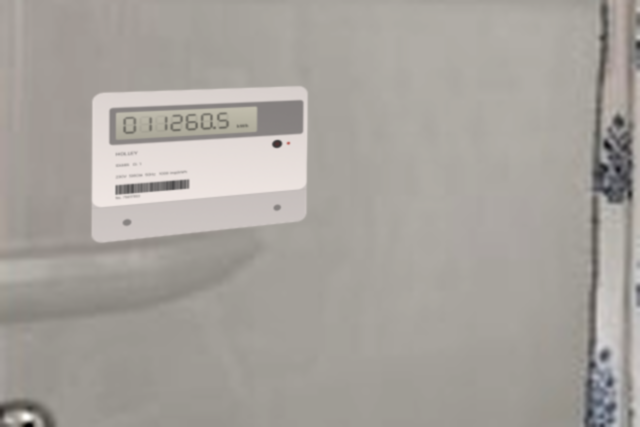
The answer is 11260.5 kWh
